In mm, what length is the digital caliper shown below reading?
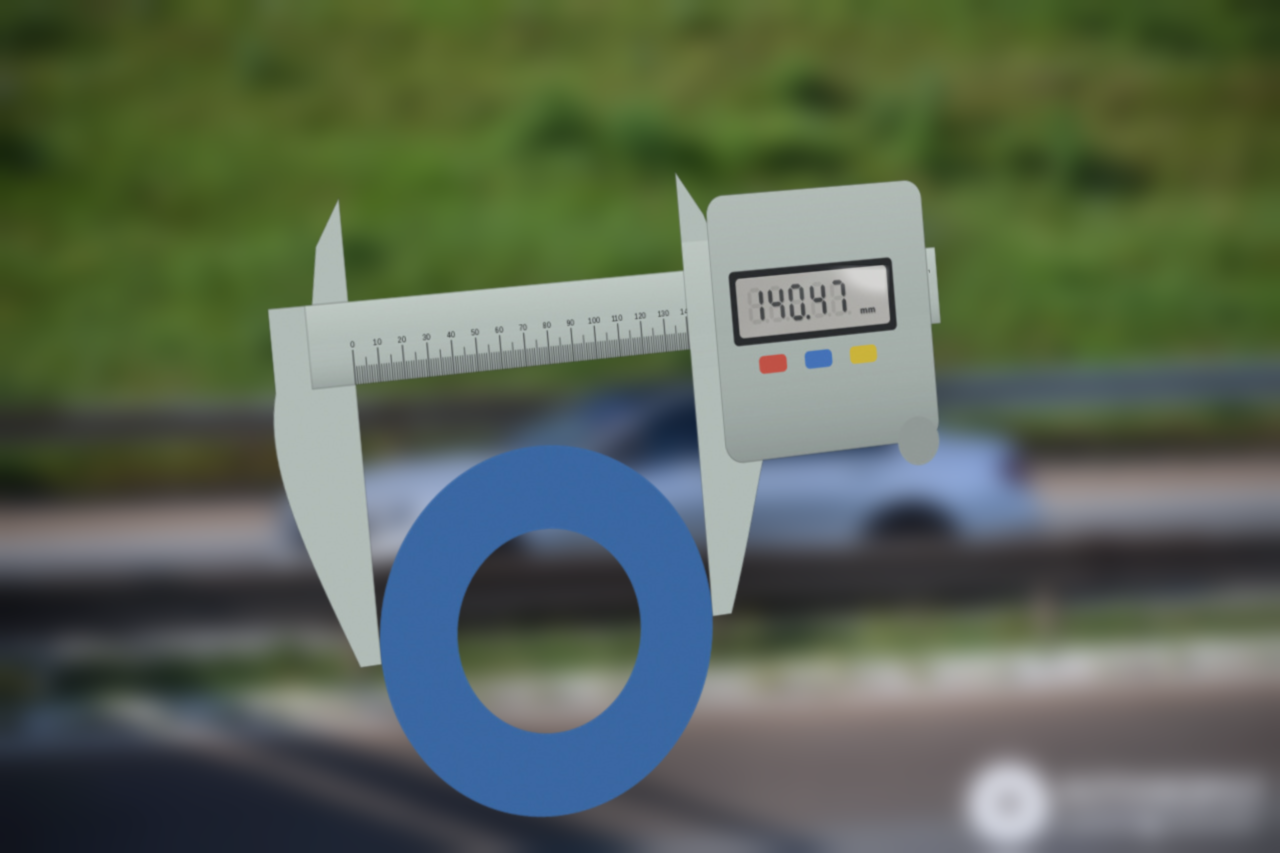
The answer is 140.47 mm
